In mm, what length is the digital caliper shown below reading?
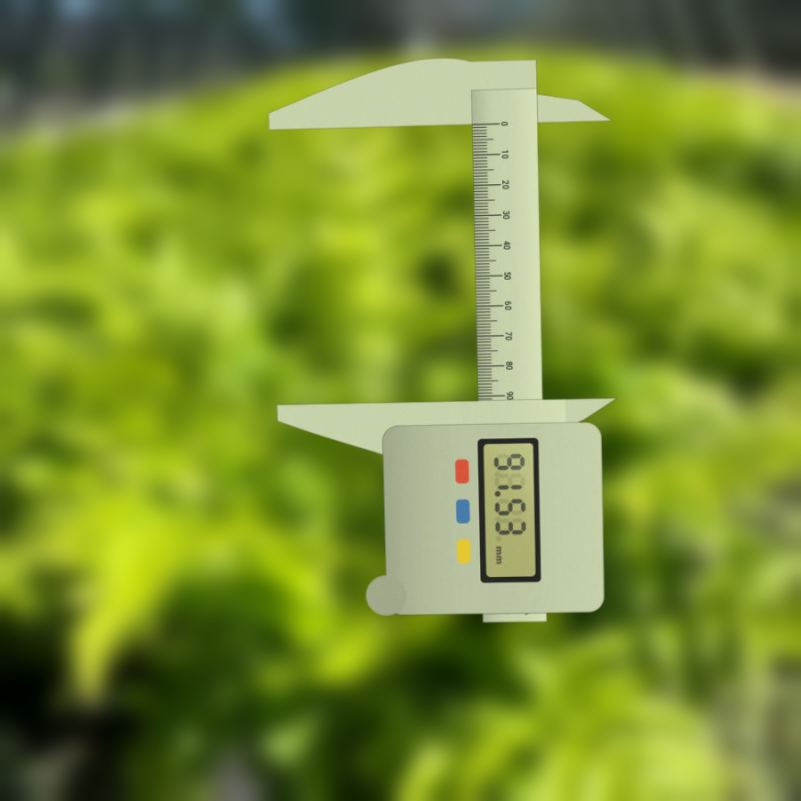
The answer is 91.53 mm
